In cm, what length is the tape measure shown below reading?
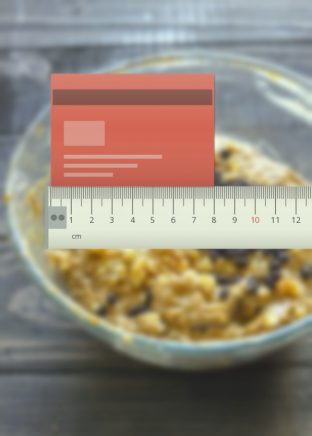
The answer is 8 cm
